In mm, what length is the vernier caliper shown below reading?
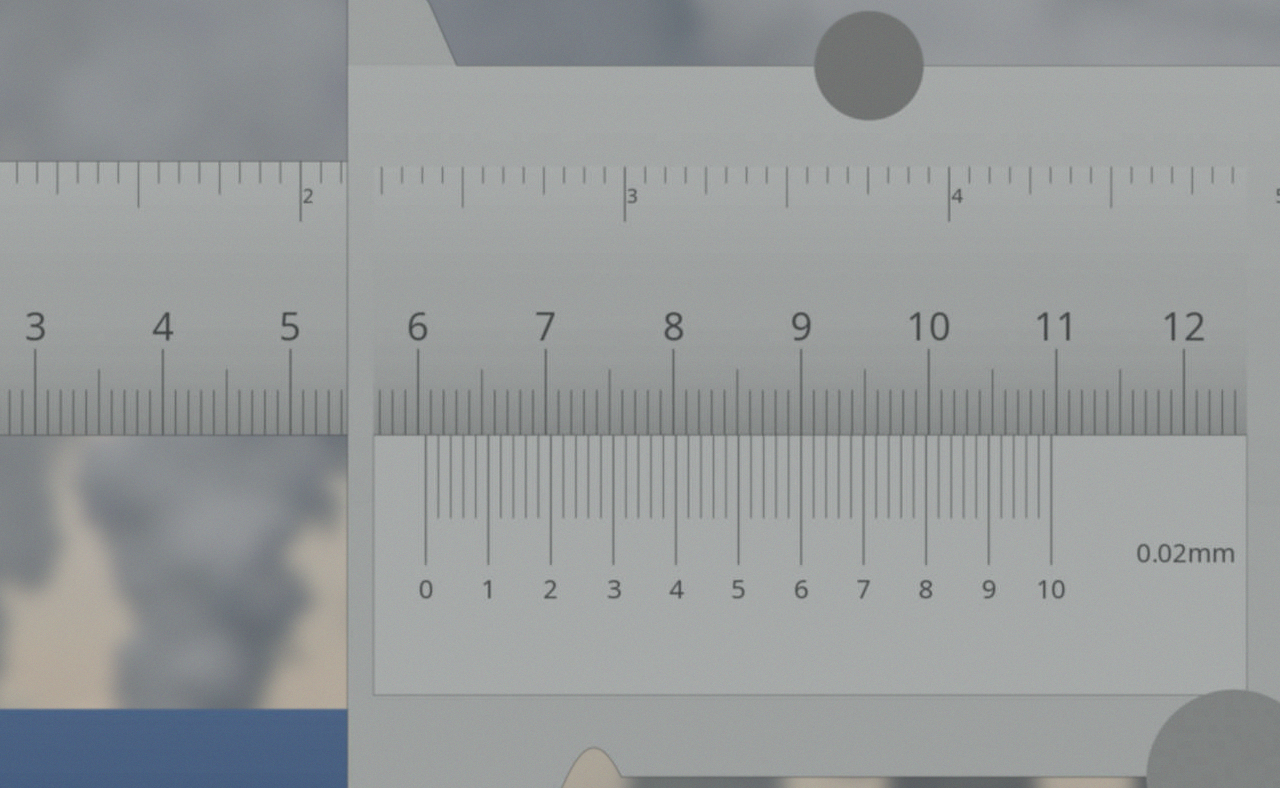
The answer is 60.6 mm
